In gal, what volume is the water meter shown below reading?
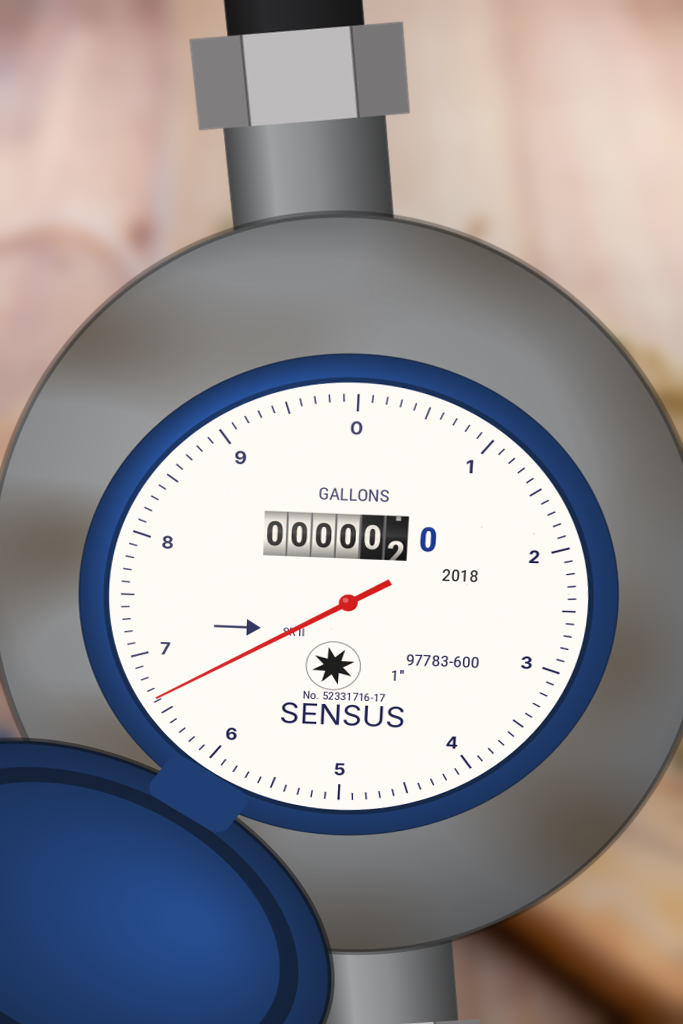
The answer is 16.6 gal
